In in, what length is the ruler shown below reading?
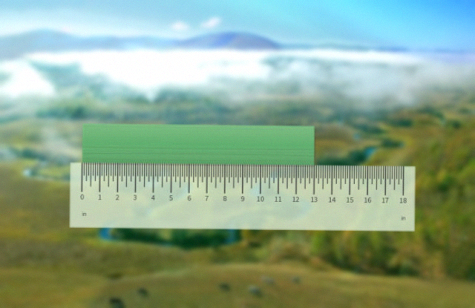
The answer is 13 in
